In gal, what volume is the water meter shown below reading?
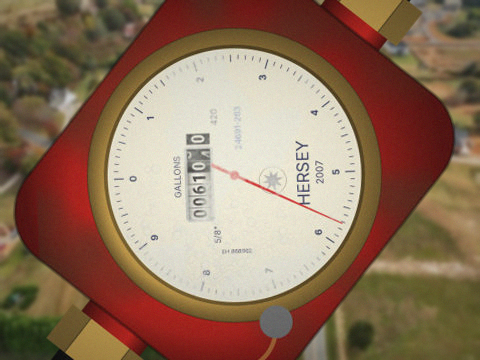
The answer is 61035.7 gal
